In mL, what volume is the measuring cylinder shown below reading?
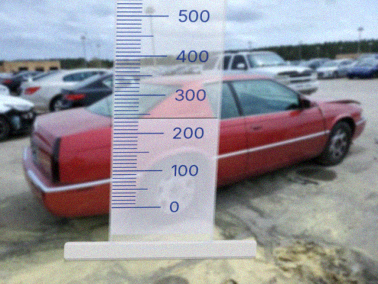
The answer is 240 mL
